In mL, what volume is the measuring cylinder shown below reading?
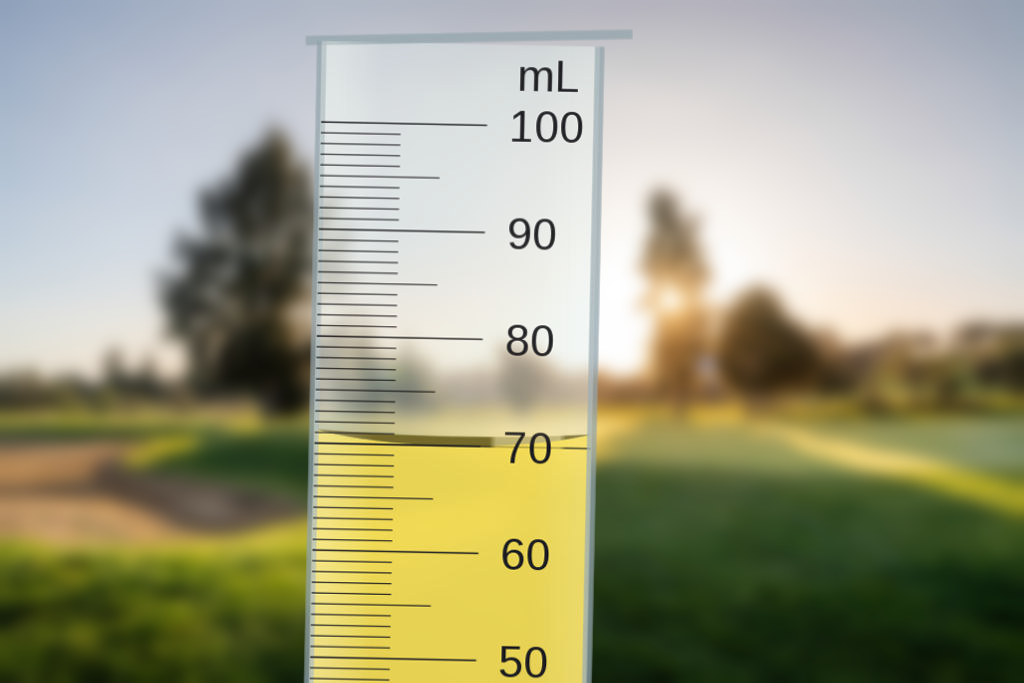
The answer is 70 mL
